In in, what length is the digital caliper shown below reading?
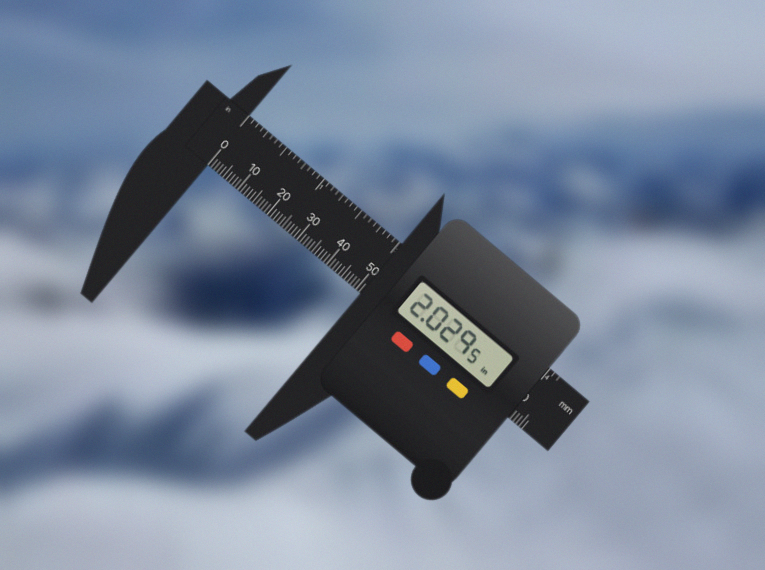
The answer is 2.0295 in
